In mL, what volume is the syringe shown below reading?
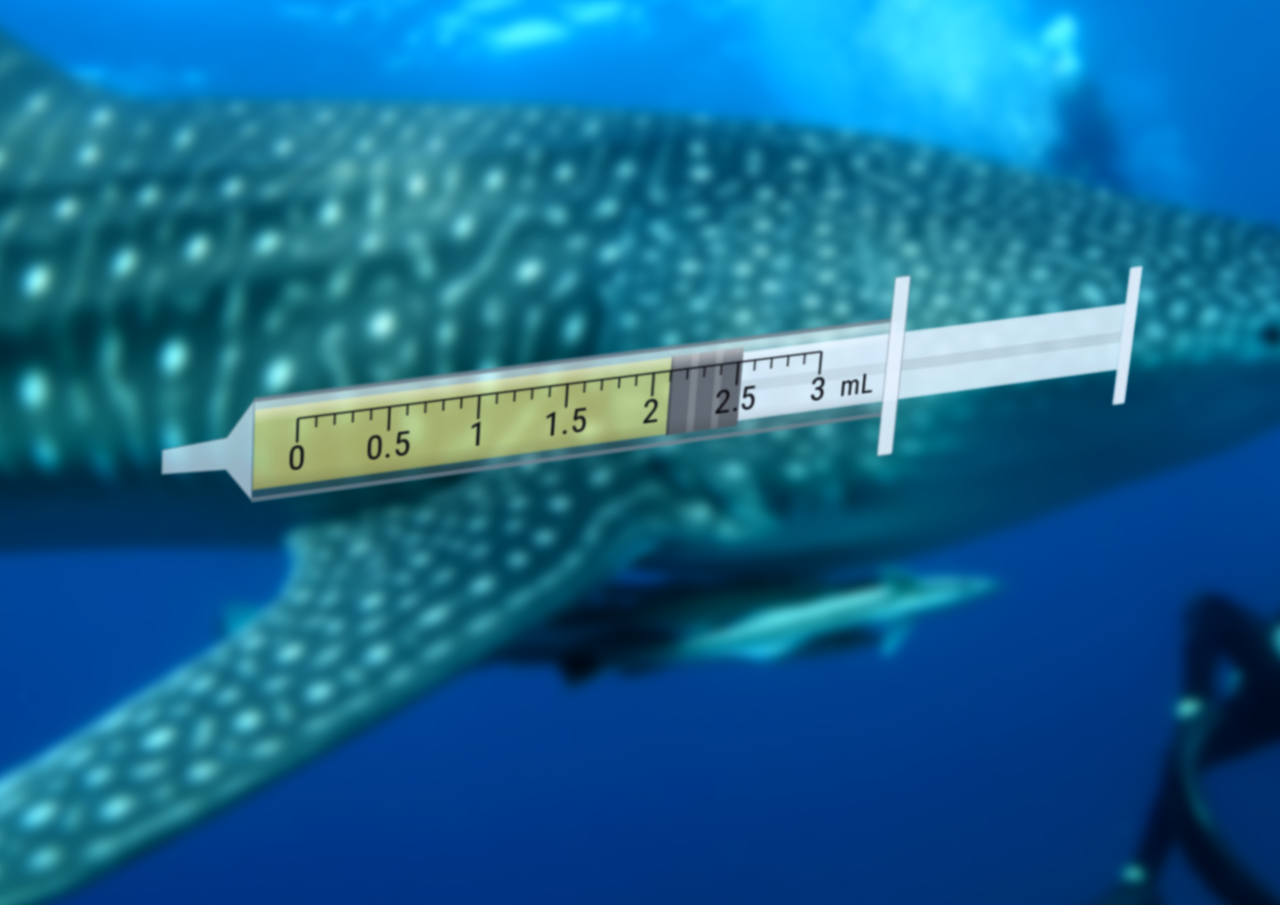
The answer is 2.1 mL
